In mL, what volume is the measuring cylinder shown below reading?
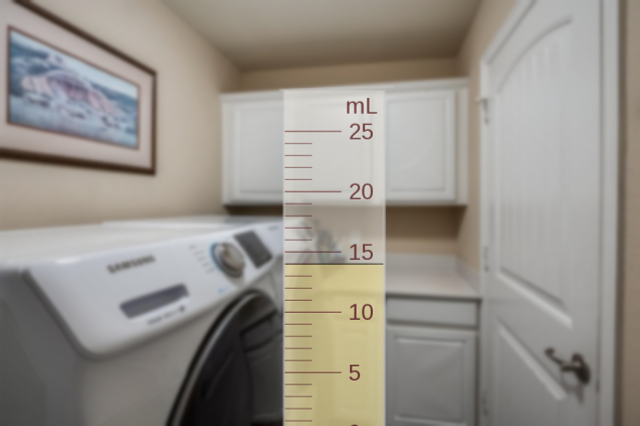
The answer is 14 mL
